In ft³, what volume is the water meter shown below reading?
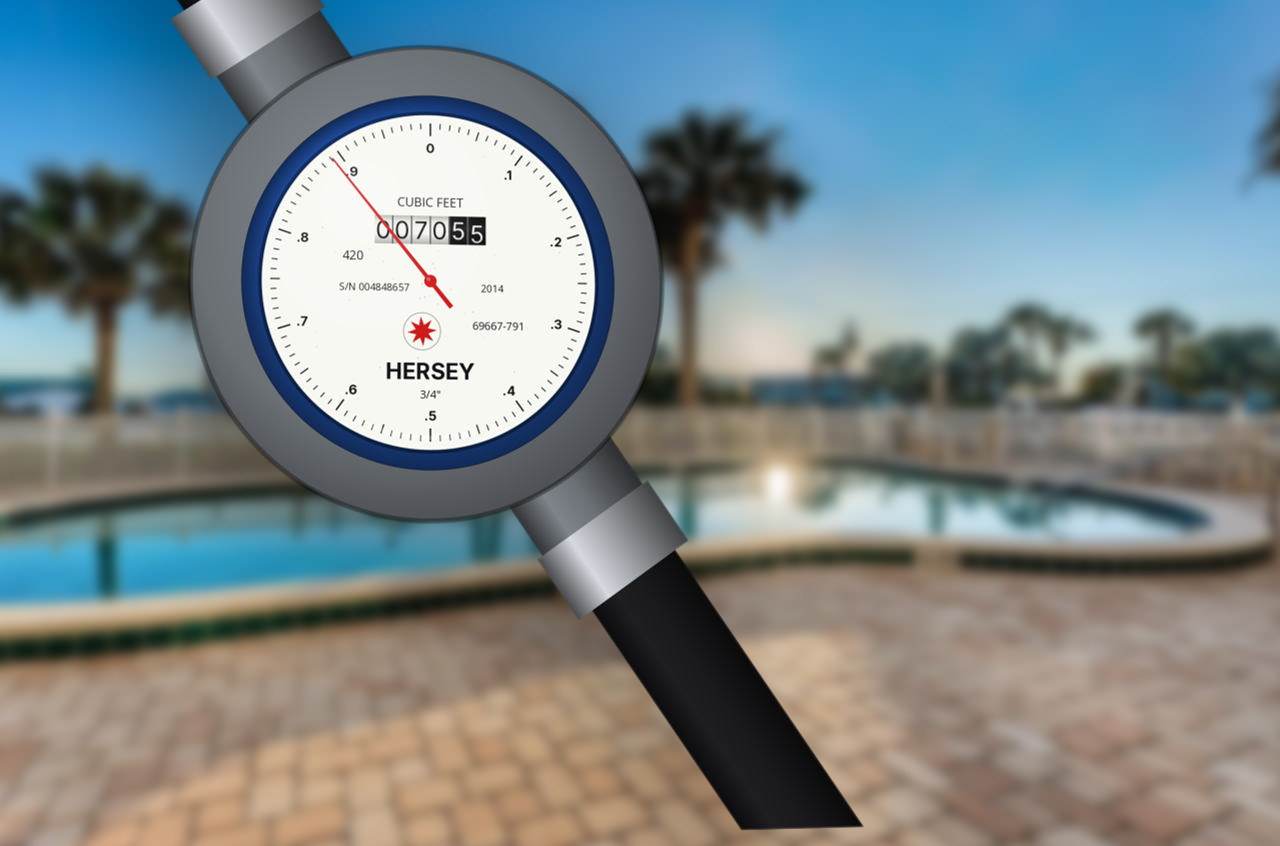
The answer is 7054.89 ft³
